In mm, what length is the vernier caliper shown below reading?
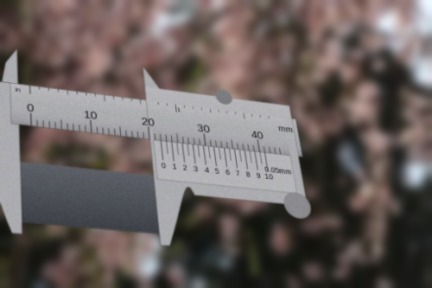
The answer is 22.0 mm
